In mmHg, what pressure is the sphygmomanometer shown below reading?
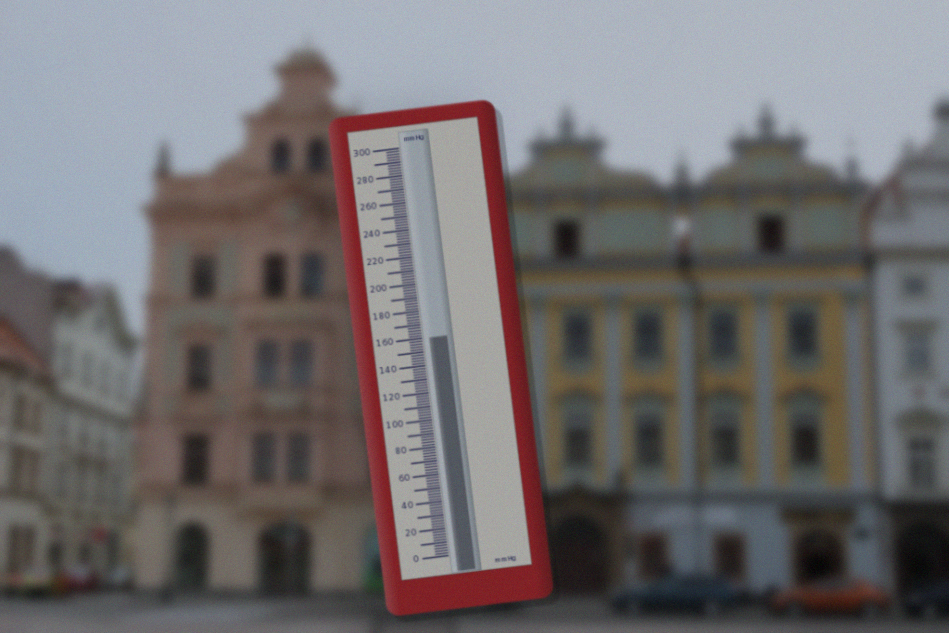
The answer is 160 mmHg
